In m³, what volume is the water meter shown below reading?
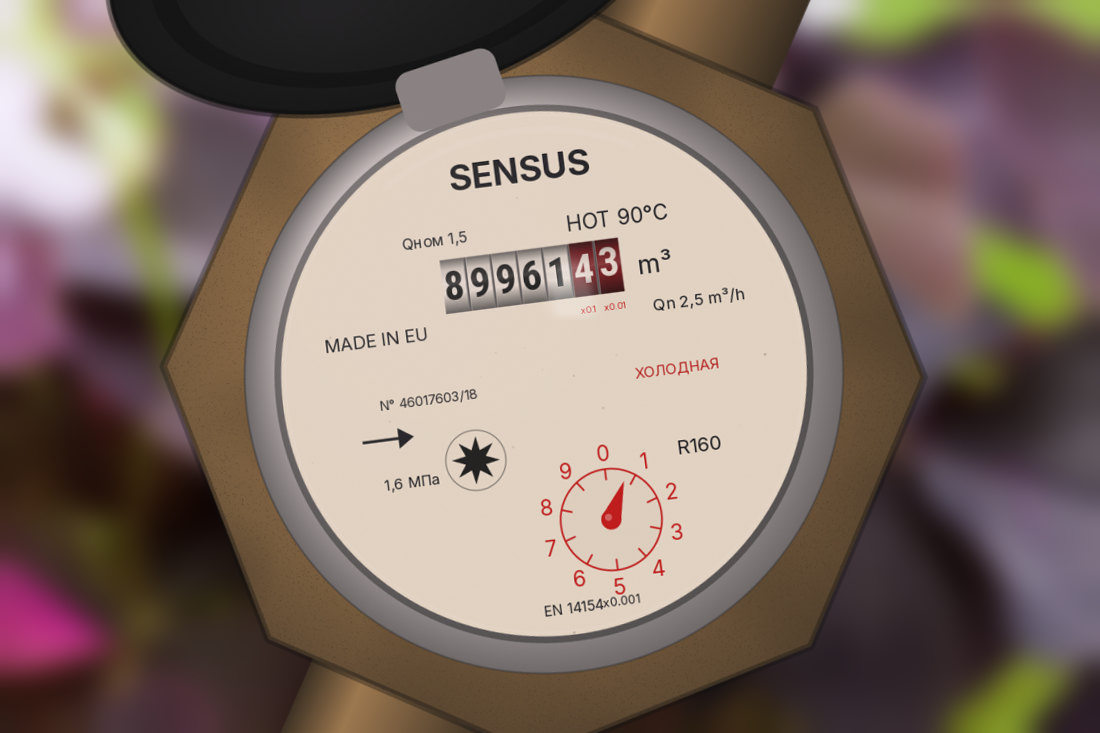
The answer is 89961.430 m³
